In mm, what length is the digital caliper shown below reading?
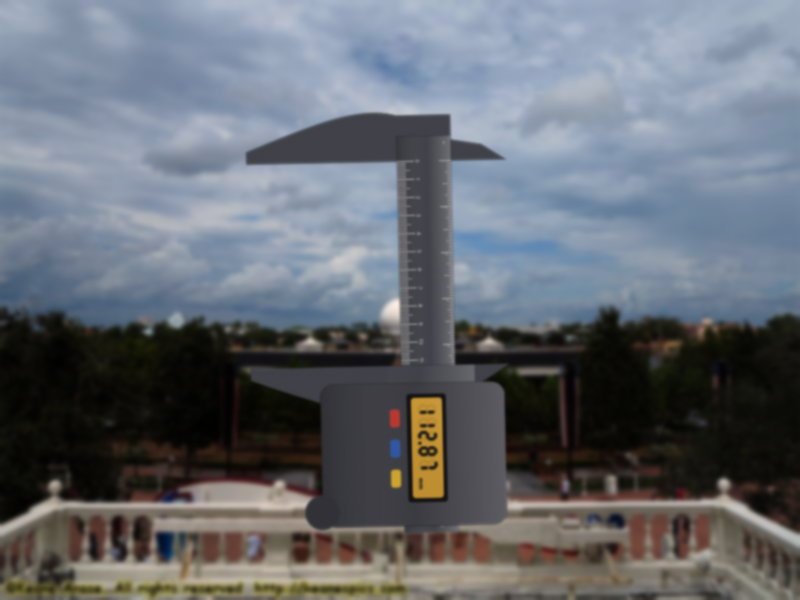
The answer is 112.87 mm
